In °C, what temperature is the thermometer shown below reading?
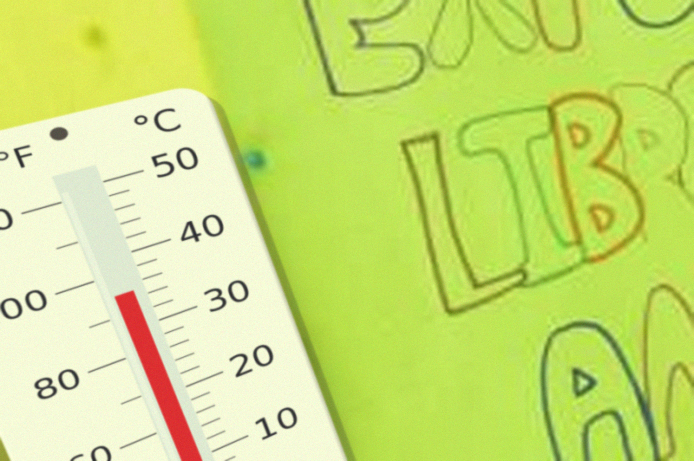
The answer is 35 °C
